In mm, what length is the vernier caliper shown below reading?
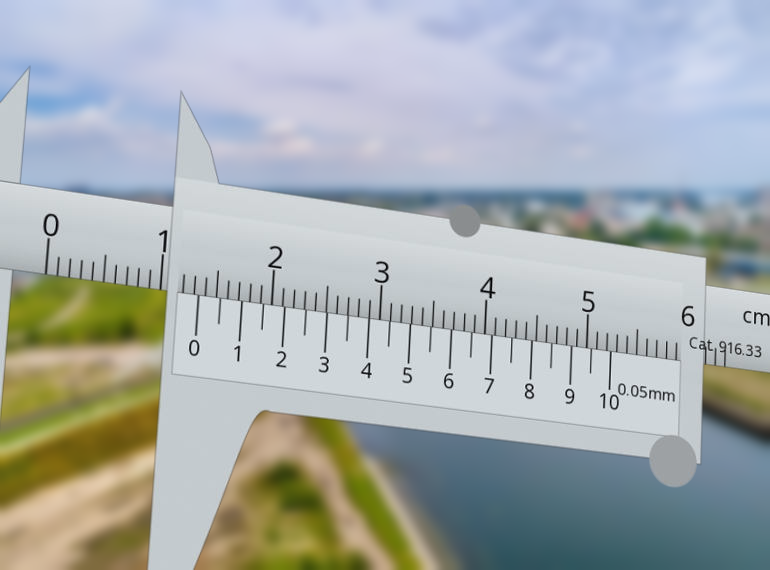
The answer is 13.4 mm
